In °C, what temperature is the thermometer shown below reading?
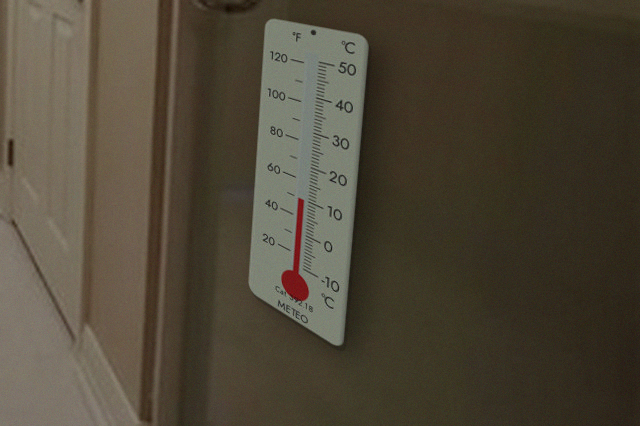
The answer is 10 °C
